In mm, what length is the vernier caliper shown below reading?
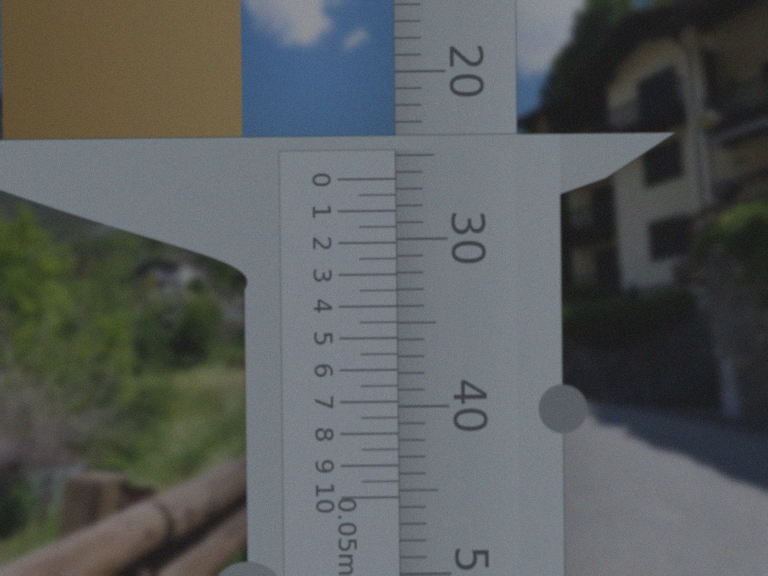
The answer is 26.4 mm
